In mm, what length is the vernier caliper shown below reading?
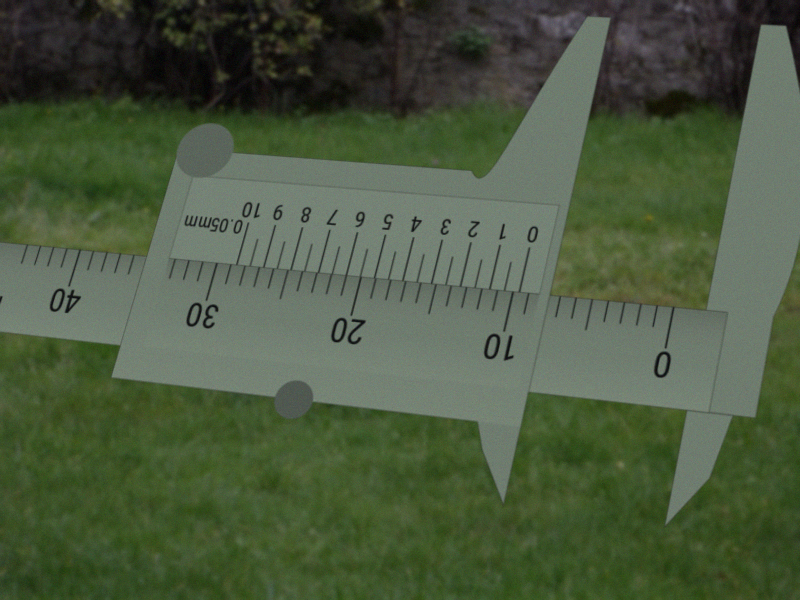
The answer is 9.6 mm
